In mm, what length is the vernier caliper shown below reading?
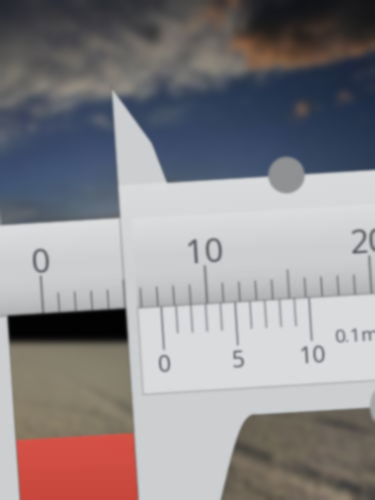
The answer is 7.2 mm
